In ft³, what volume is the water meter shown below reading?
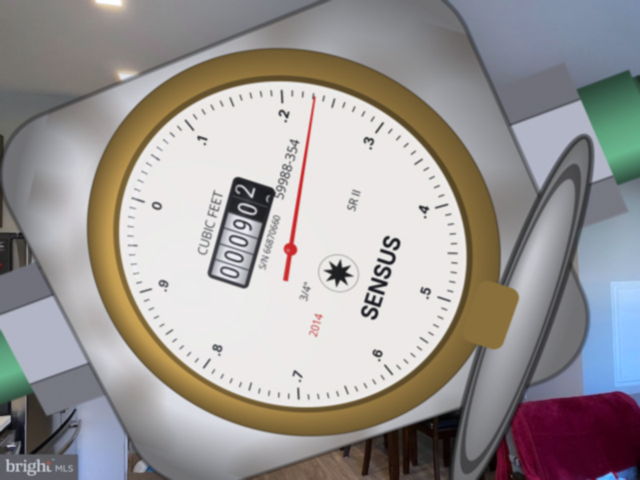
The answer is 902.23 ft³
